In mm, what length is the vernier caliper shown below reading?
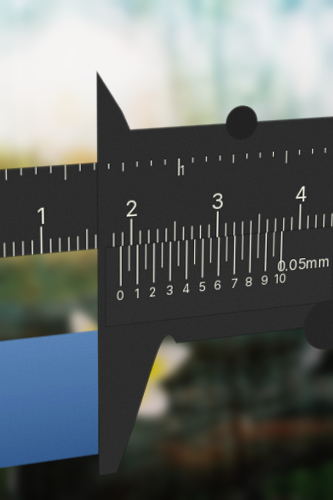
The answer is 18.8 mm
